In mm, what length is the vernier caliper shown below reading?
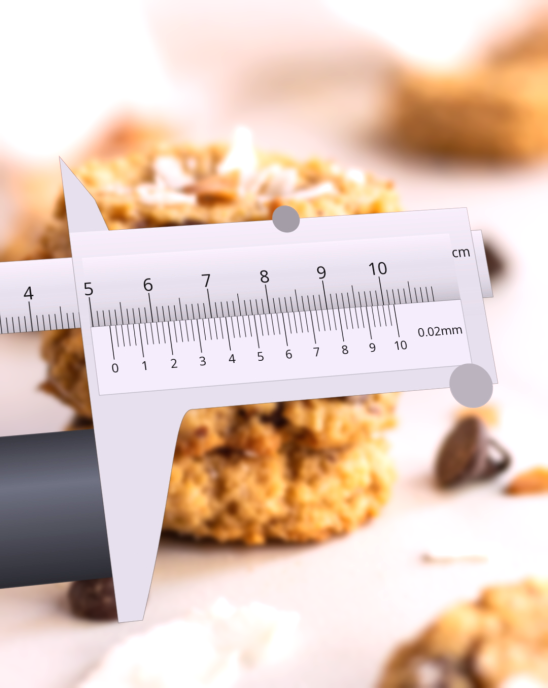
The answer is 52.8 mm
